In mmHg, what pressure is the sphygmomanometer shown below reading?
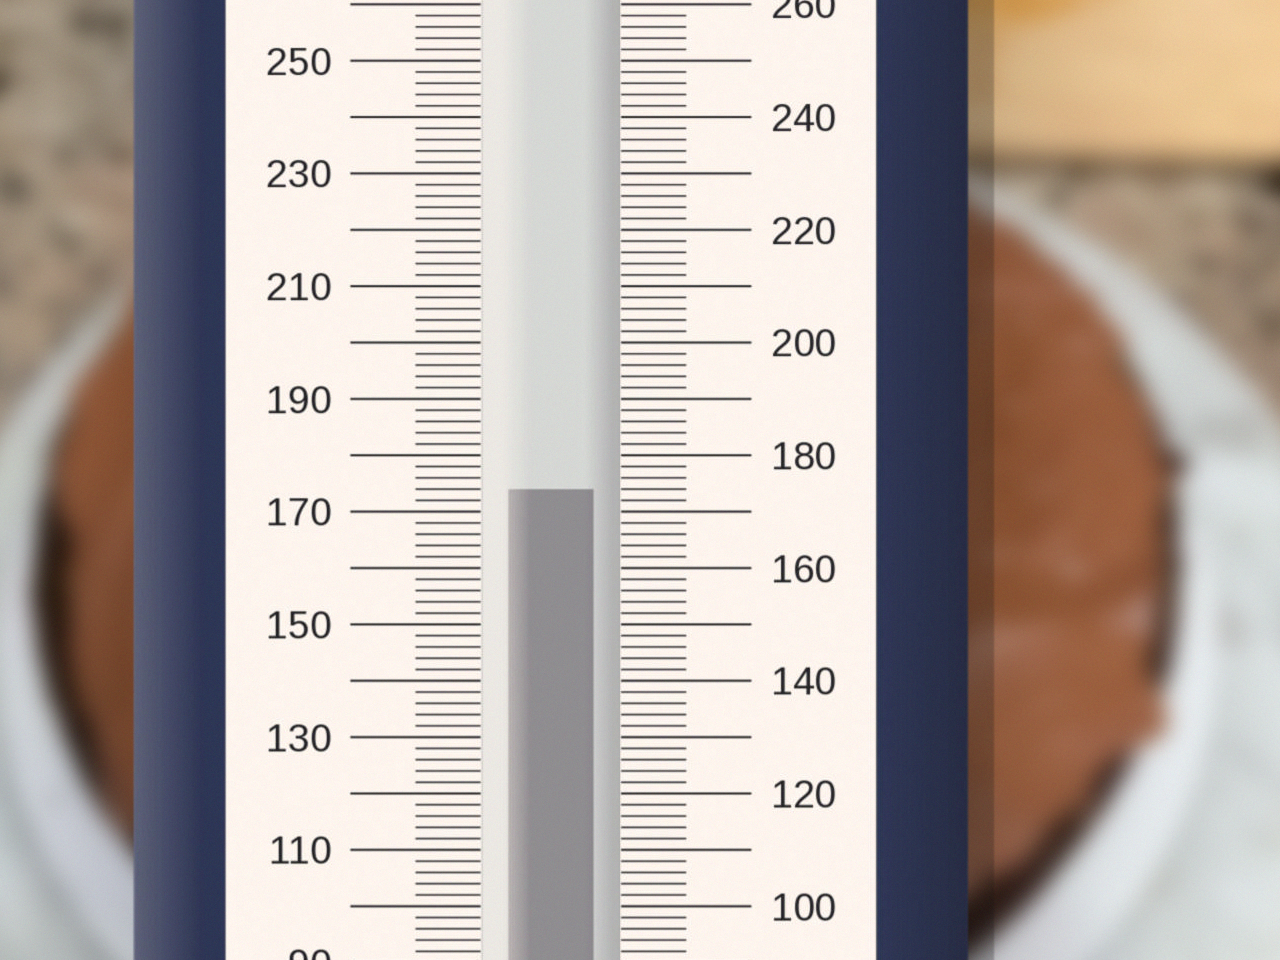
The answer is 174 mmHg
